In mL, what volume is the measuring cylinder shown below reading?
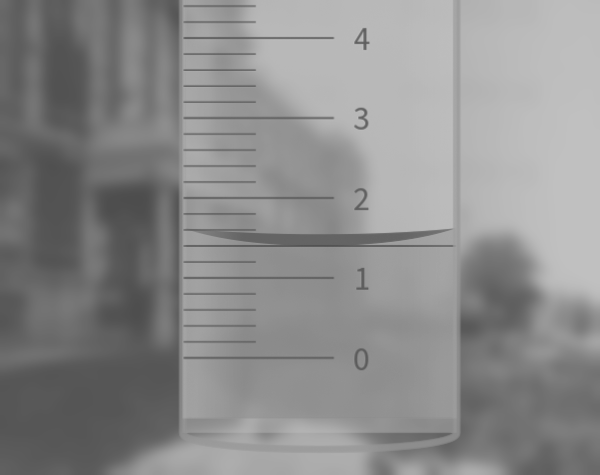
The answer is 1.4 mL
